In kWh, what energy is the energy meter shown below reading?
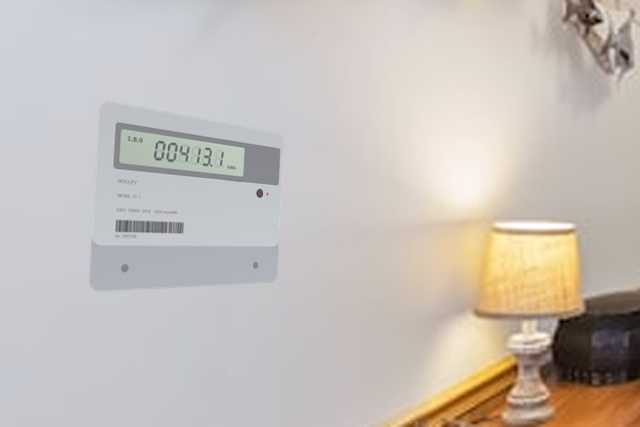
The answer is 413.1 kWh
